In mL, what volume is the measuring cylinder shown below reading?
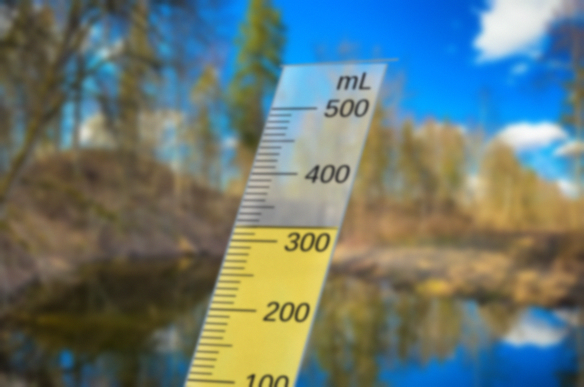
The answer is 320 mL
